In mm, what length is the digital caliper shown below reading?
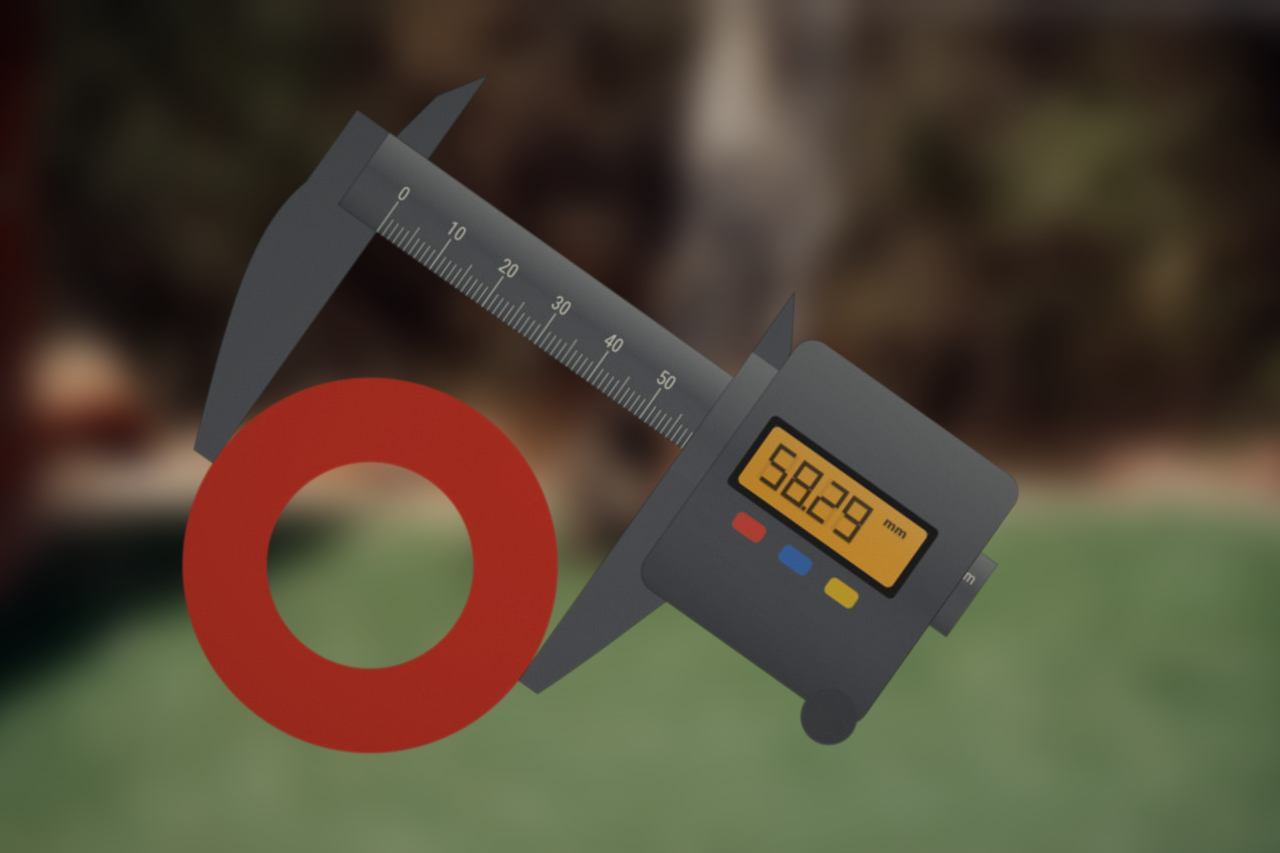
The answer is 58.29 mm
